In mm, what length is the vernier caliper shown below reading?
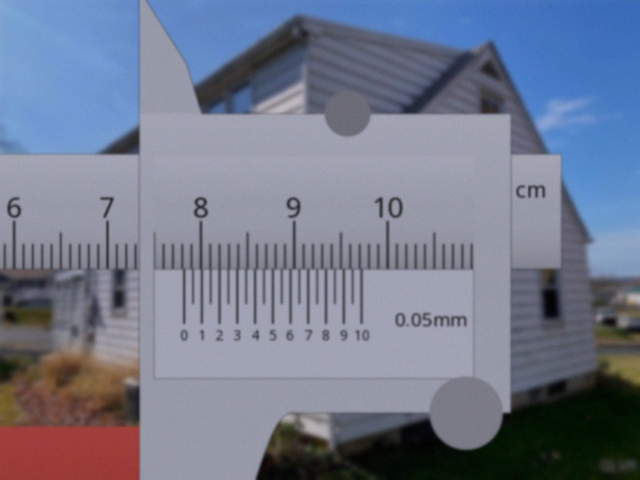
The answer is 78.2 mm
